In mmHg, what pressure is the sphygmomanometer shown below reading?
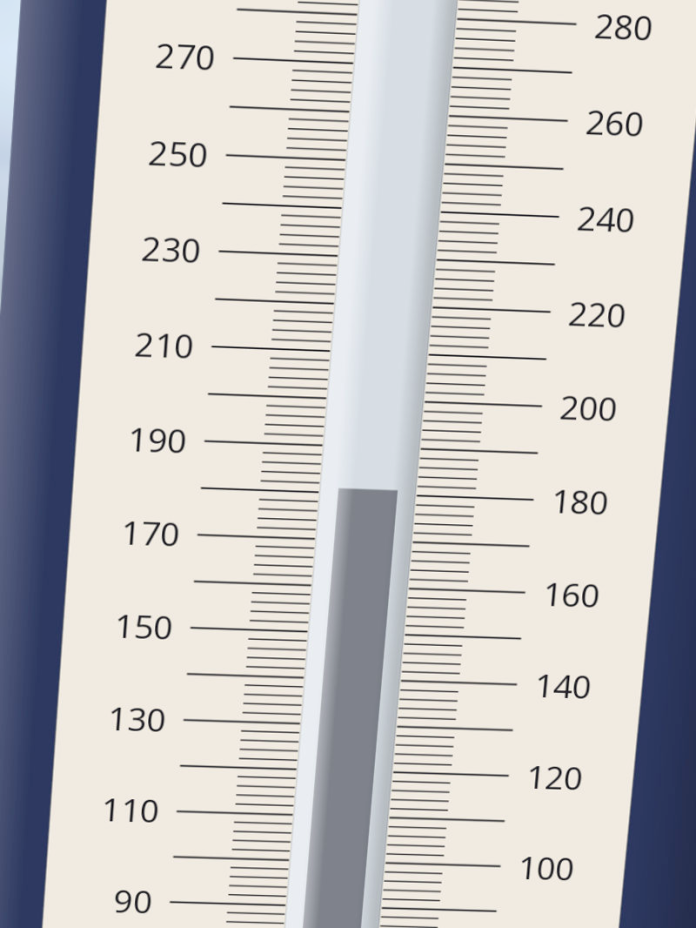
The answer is 181 mmHg
